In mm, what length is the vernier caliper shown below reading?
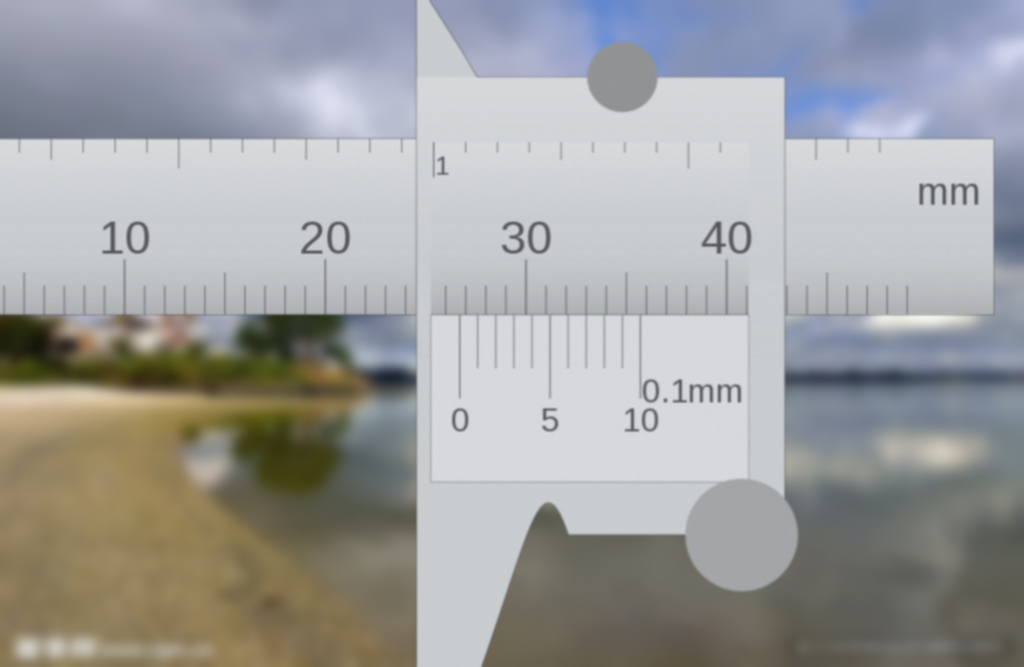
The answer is 26.7 mm
